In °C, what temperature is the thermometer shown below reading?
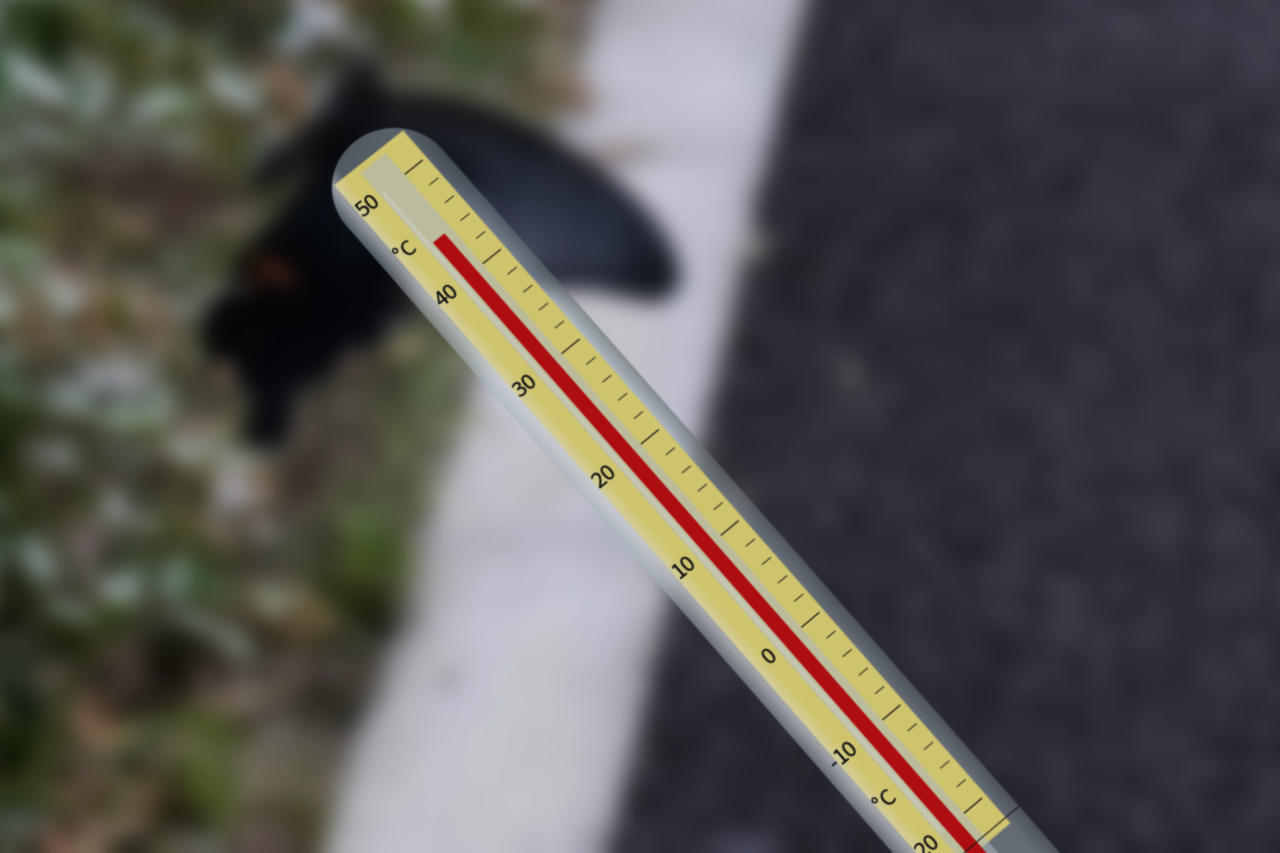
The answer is 44 °C
